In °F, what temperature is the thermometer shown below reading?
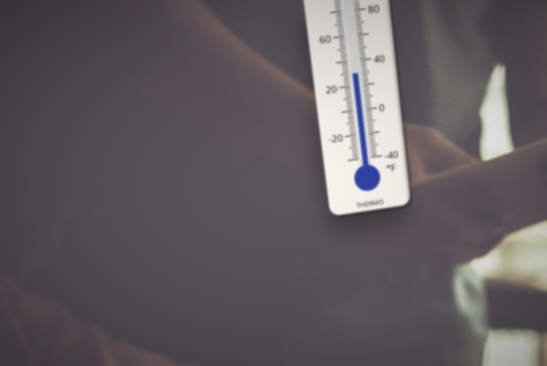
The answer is 30 °F
